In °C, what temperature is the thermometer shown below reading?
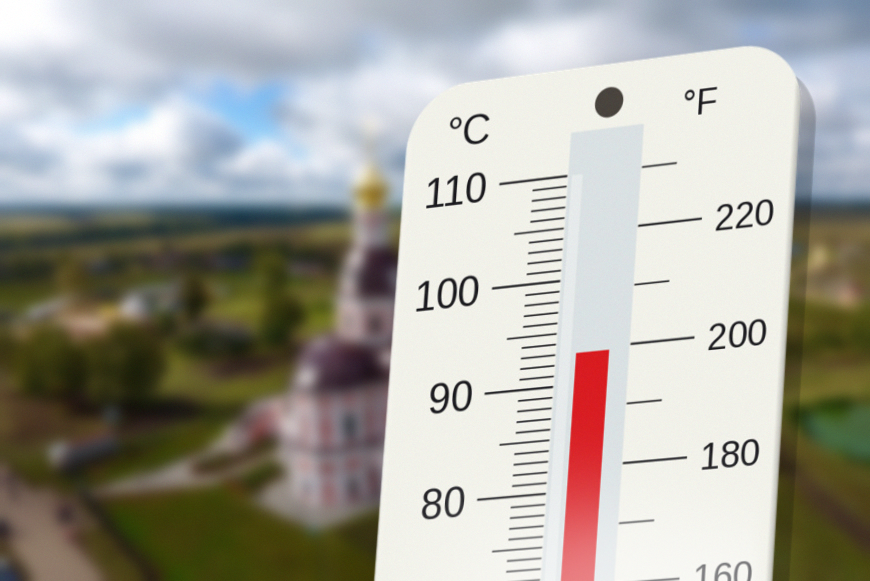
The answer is 93 °C
